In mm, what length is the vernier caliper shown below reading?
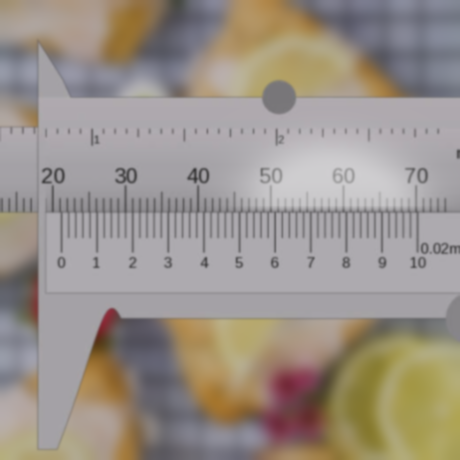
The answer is 21.2 mm
